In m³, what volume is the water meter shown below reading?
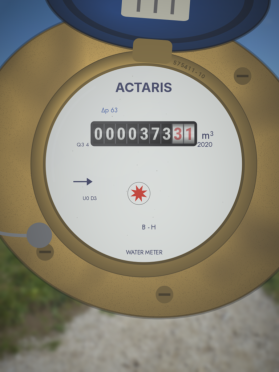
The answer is 373.31 m³
